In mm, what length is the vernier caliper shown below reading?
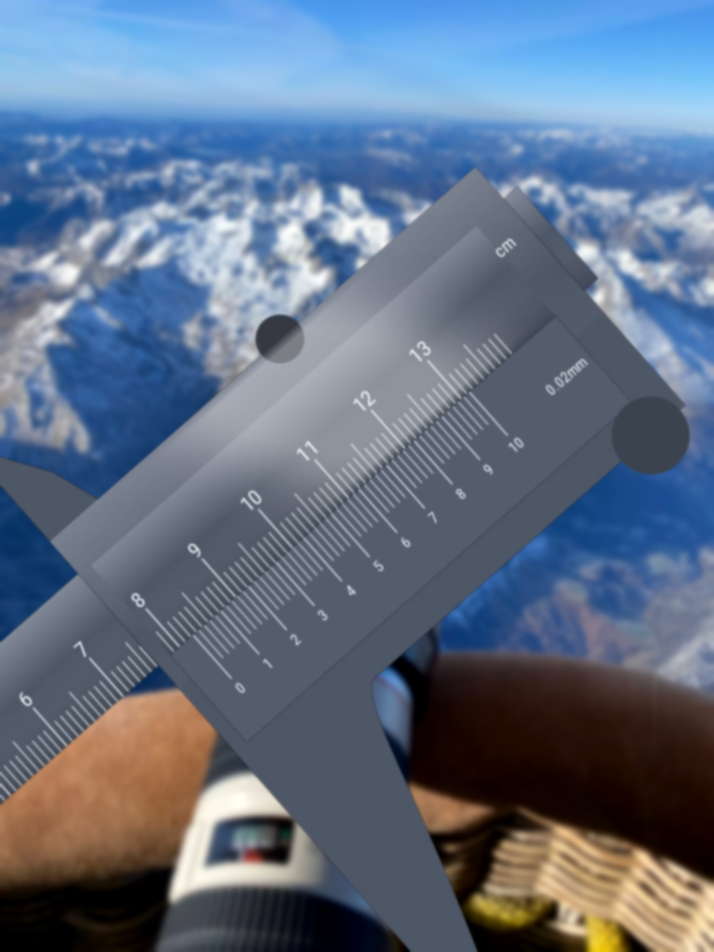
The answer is 82.4 mm
